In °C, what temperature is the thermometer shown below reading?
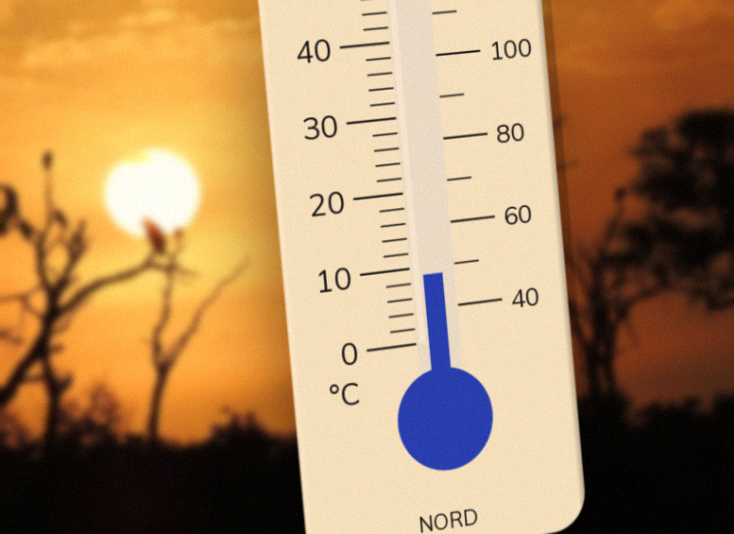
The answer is 9 °C
